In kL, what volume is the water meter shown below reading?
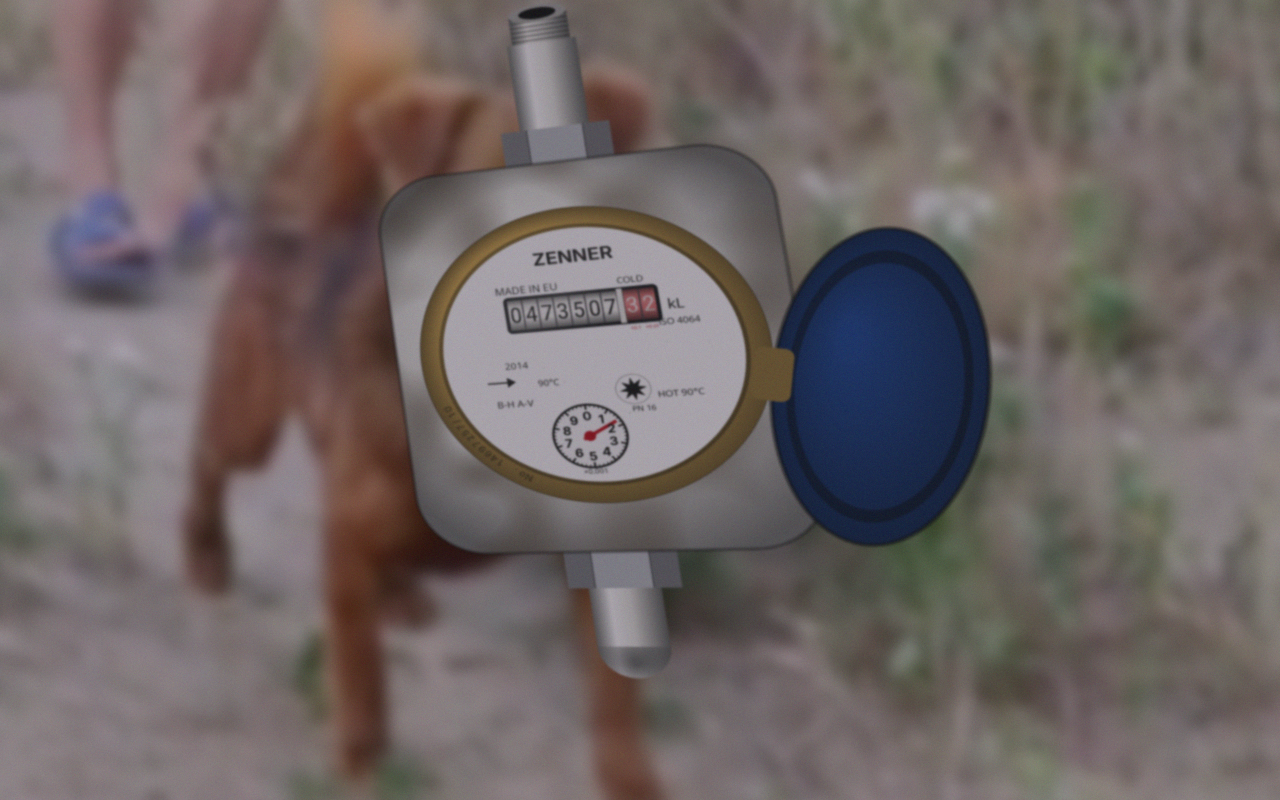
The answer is 473507.321 kL
